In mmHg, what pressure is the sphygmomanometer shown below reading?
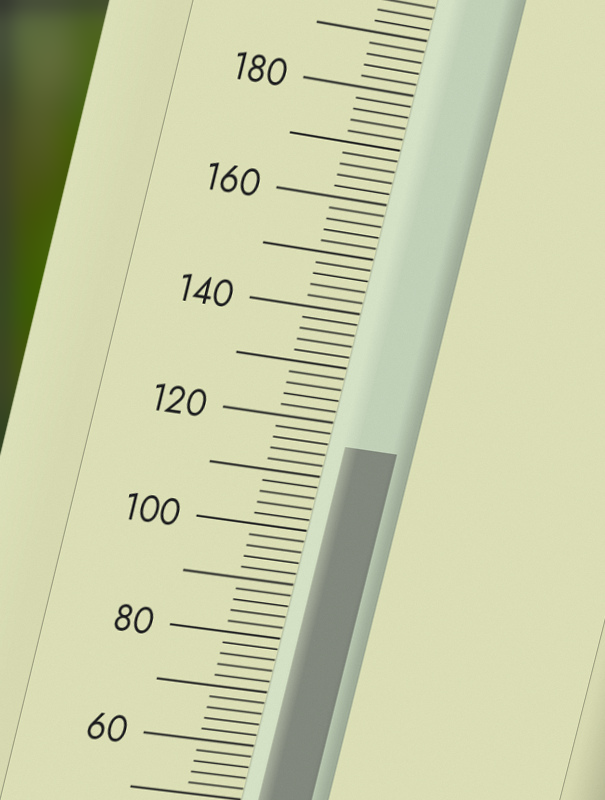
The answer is 116 mmHg
